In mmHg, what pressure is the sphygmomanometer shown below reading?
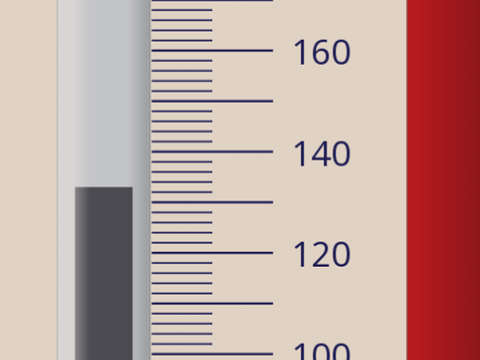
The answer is 133 mmHg
